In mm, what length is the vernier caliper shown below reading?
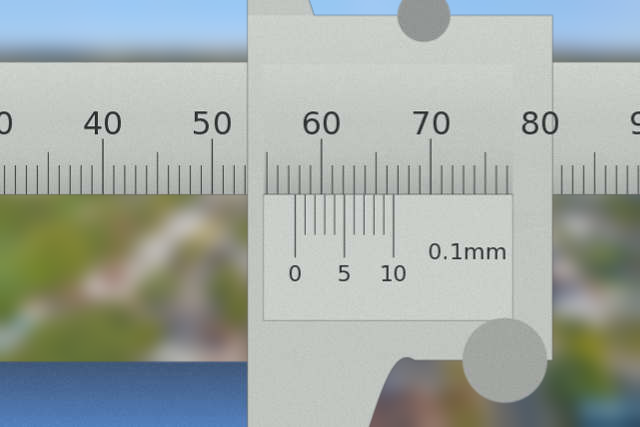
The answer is 57.6 mm
